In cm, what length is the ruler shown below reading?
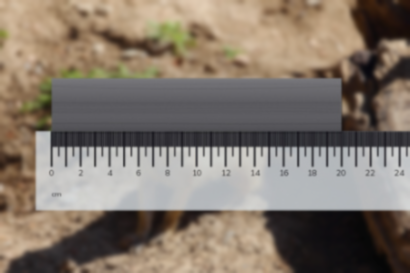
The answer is 20 cm
